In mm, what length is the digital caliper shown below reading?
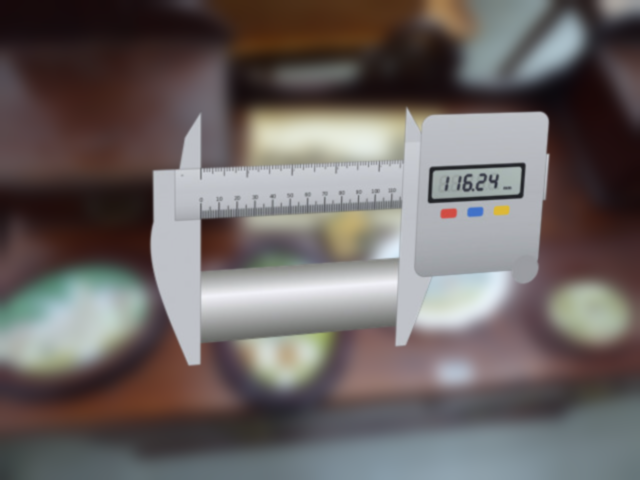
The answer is 116.24 mm
